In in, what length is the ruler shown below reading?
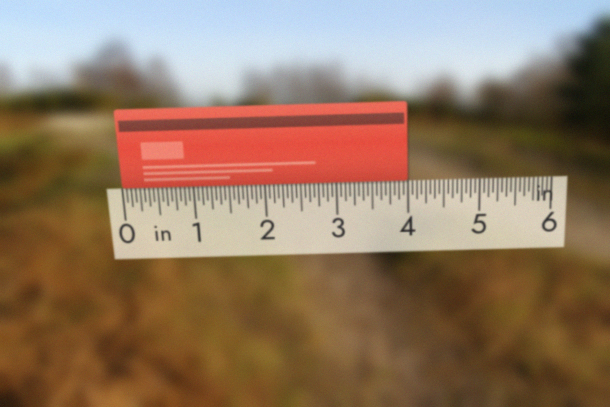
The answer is 4 in
